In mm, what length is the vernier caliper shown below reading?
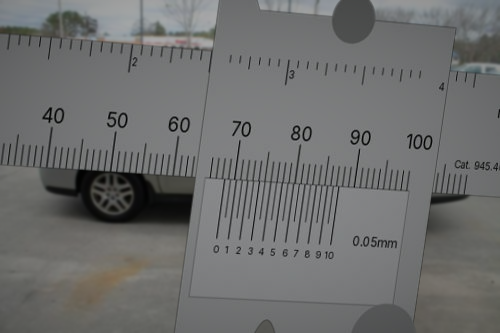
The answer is 68.4 mm
